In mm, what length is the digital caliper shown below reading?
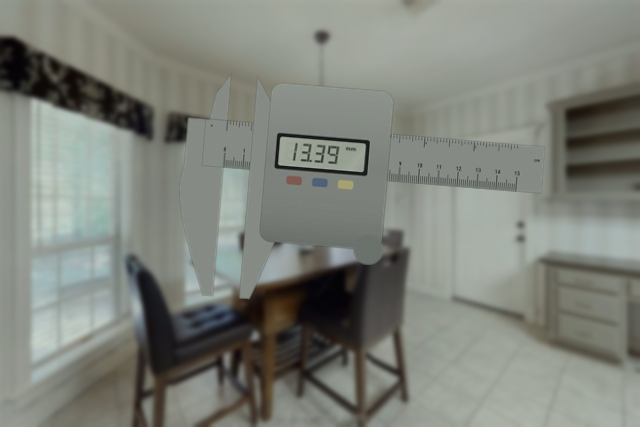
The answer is 13.39 mm
